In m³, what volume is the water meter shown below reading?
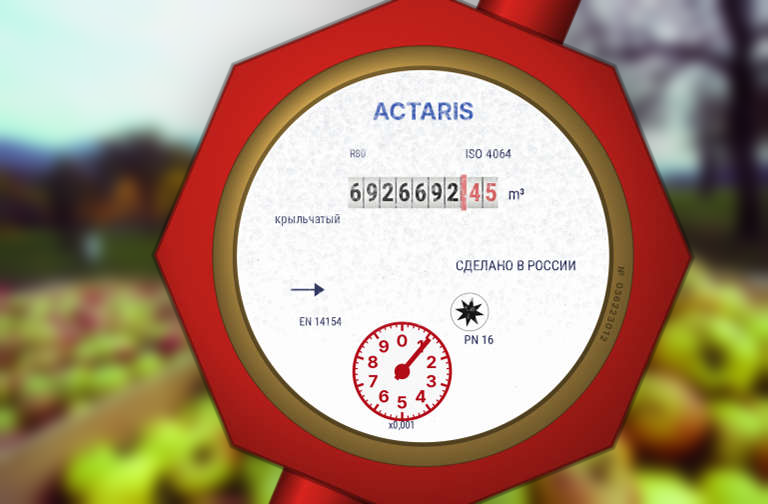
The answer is 6926692.451 m³
